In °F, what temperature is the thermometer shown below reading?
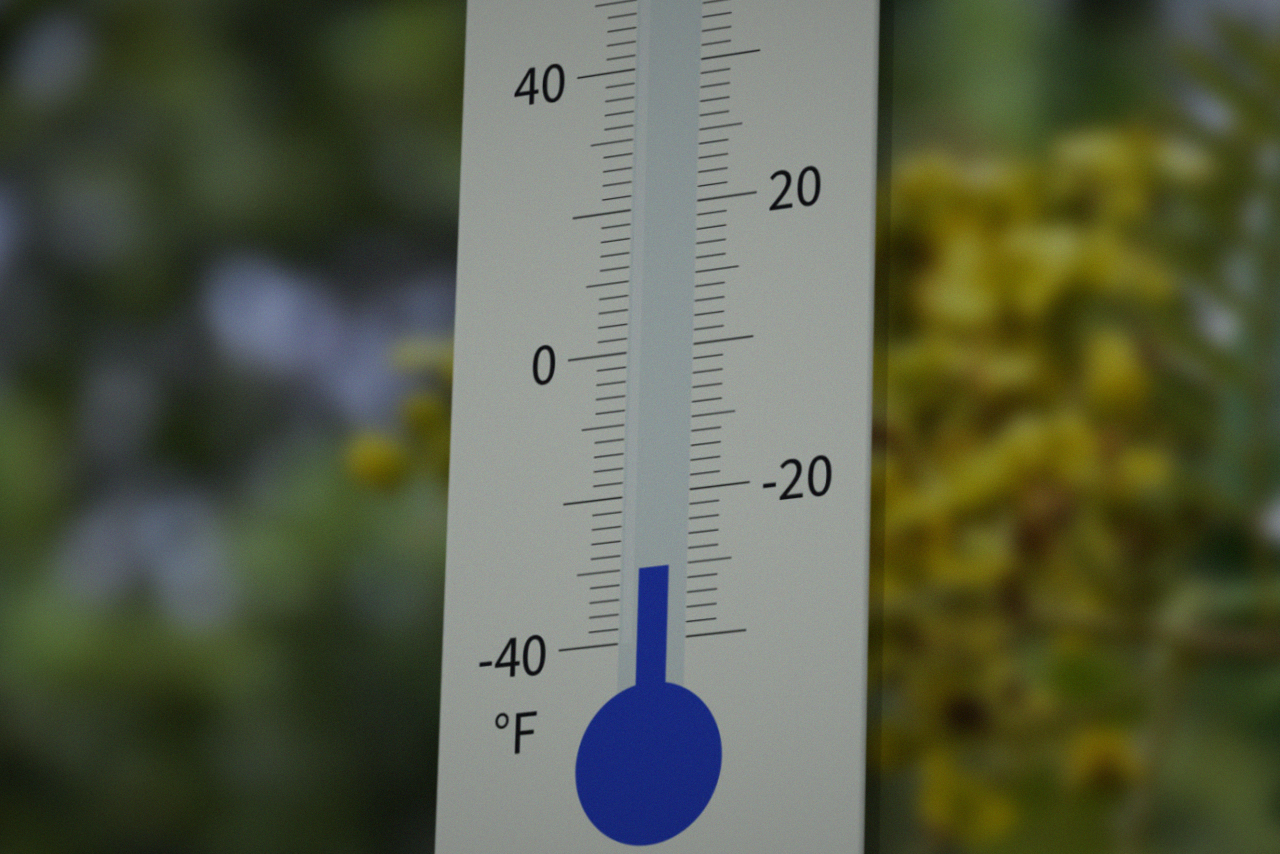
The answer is -30 °F
